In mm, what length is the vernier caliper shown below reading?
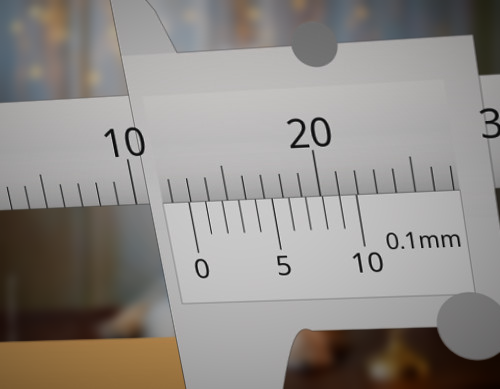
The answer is 12.9 mm
